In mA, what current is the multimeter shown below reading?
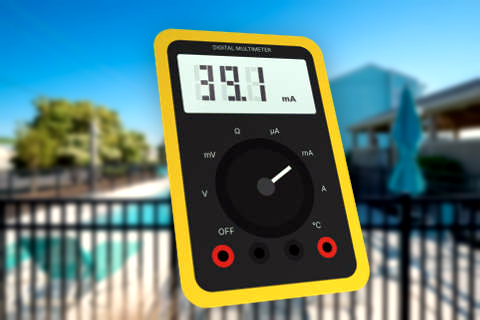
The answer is 39.1 mA
